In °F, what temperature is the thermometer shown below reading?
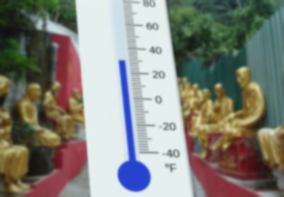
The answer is 30 °F
